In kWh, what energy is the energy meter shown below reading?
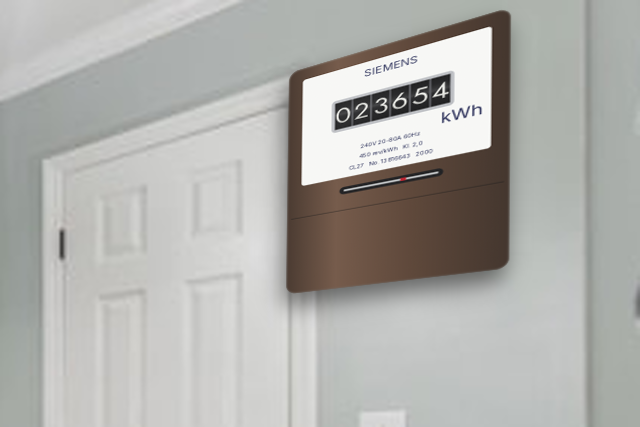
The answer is 23654 kWh
